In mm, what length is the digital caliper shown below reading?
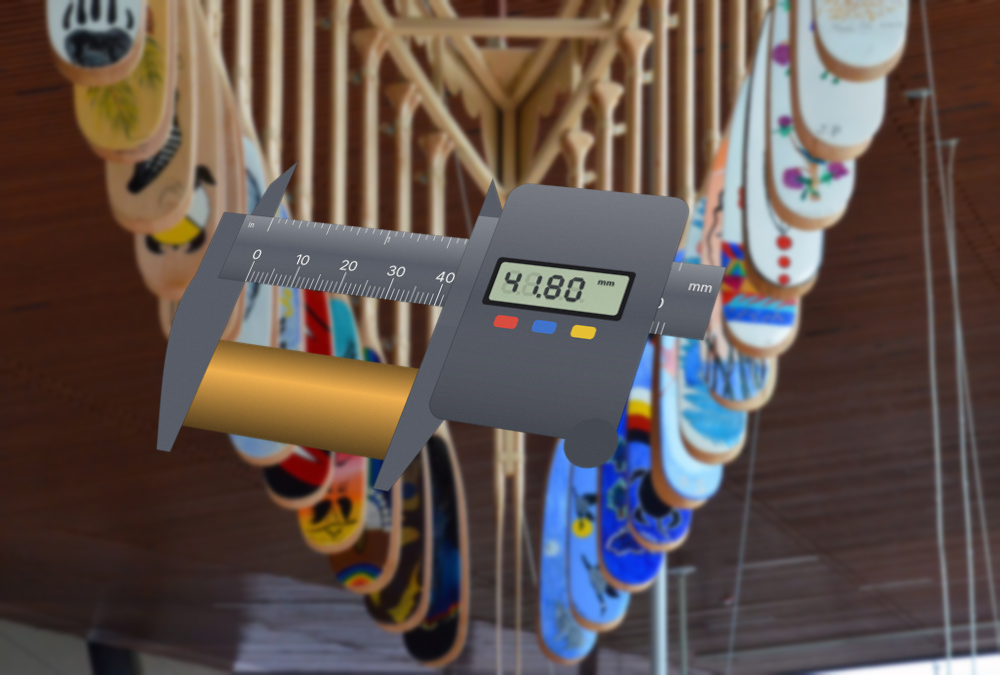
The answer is 41.80 mm
